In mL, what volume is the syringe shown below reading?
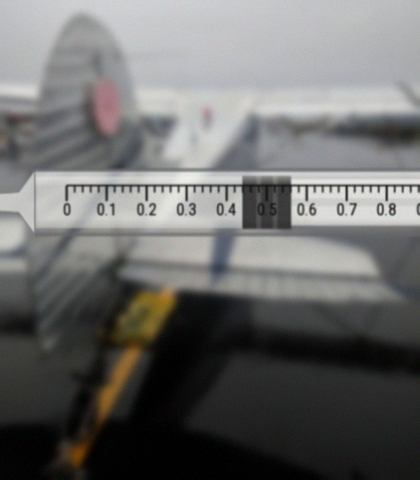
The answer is 0.44 mL
